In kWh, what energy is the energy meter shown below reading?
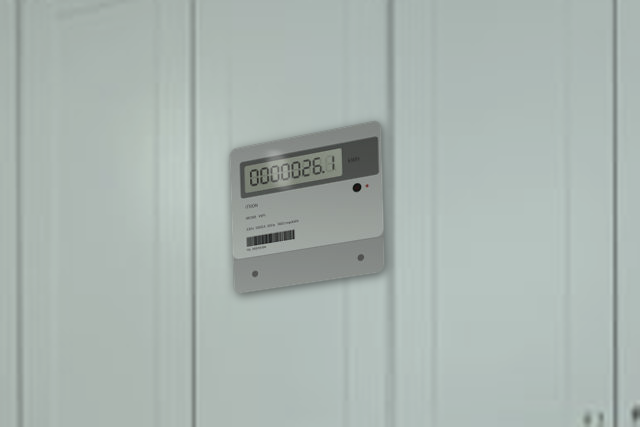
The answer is 26.1 kWh
